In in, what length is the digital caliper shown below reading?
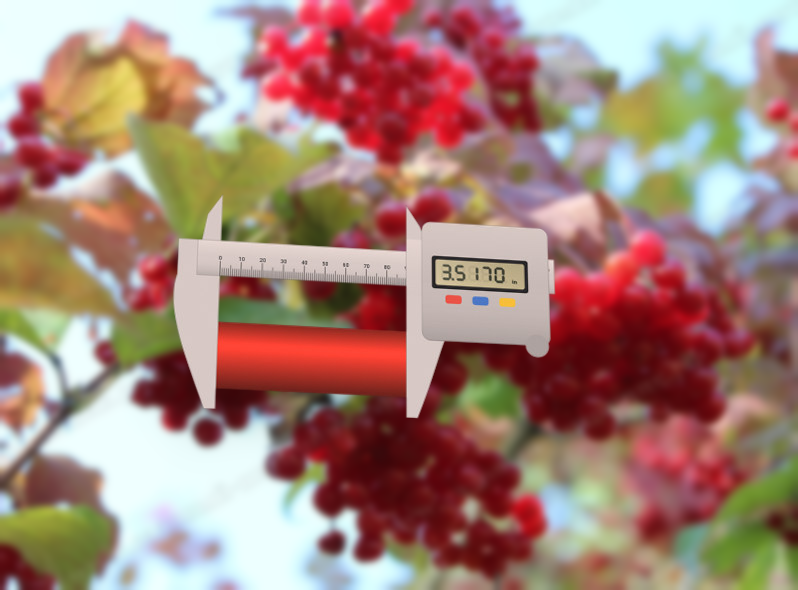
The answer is 3.5170 in
